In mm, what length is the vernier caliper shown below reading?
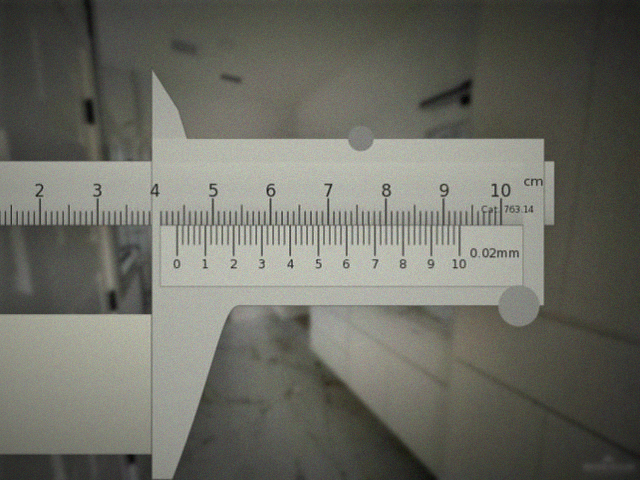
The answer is 43.8 mm
